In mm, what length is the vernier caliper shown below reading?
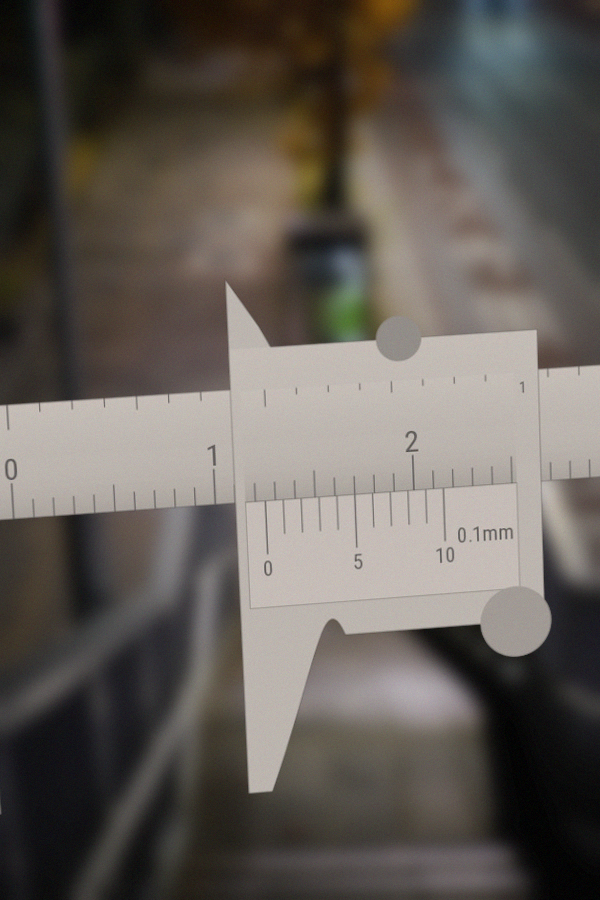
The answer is 12.5 mm
